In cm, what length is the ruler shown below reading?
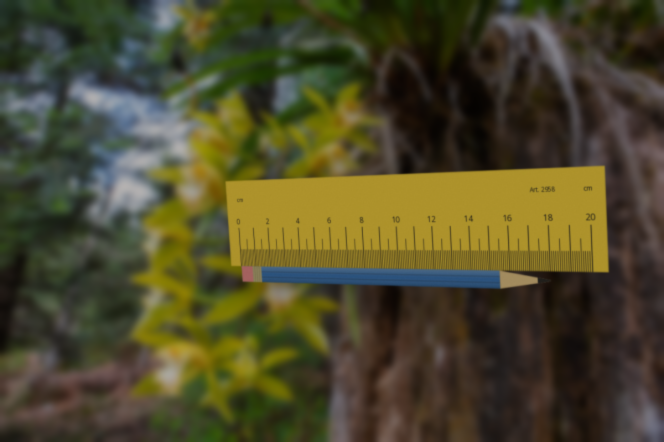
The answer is 18 cm
